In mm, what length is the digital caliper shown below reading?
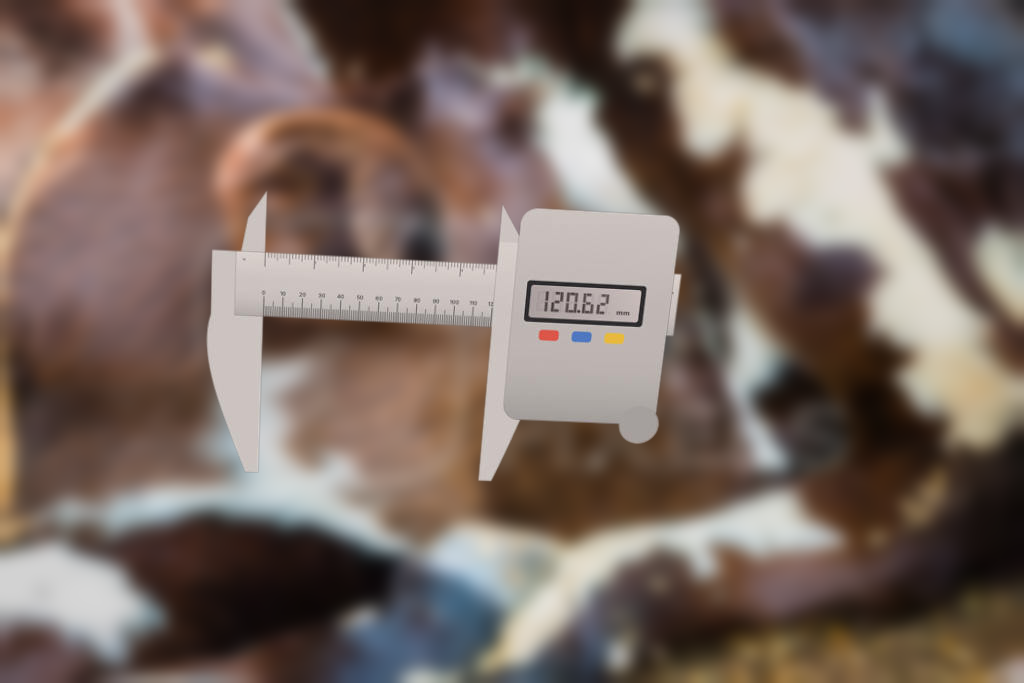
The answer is 120.62 mm
